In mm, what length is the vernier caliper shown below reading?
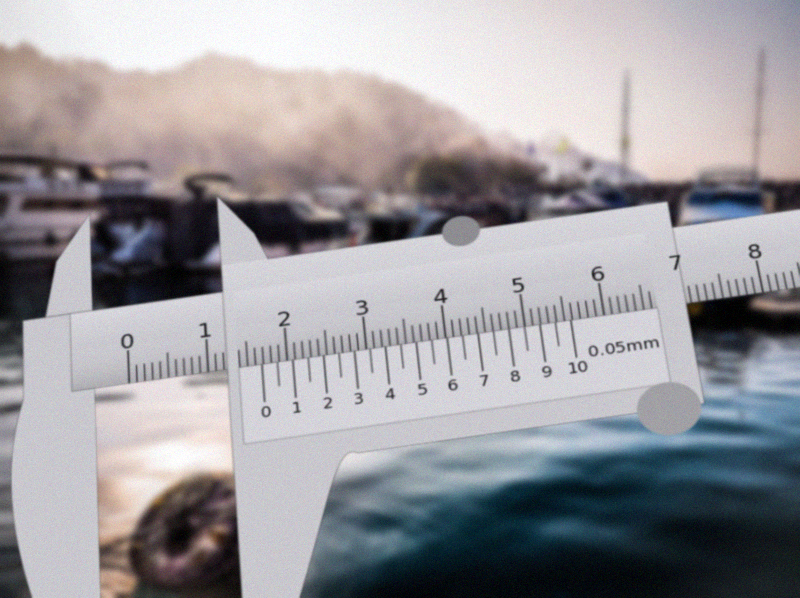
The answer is 16.8 mm
